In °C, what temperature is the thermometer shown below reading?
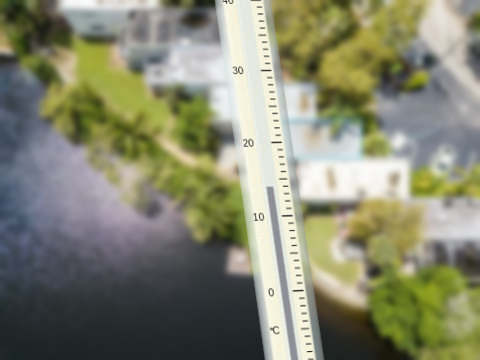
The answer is 14 °C
